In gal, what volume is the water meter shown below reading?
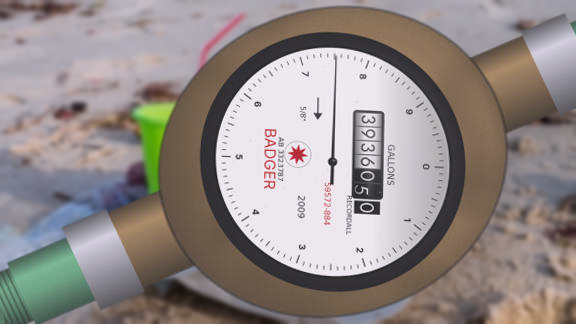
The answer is 3936047.5 gal
